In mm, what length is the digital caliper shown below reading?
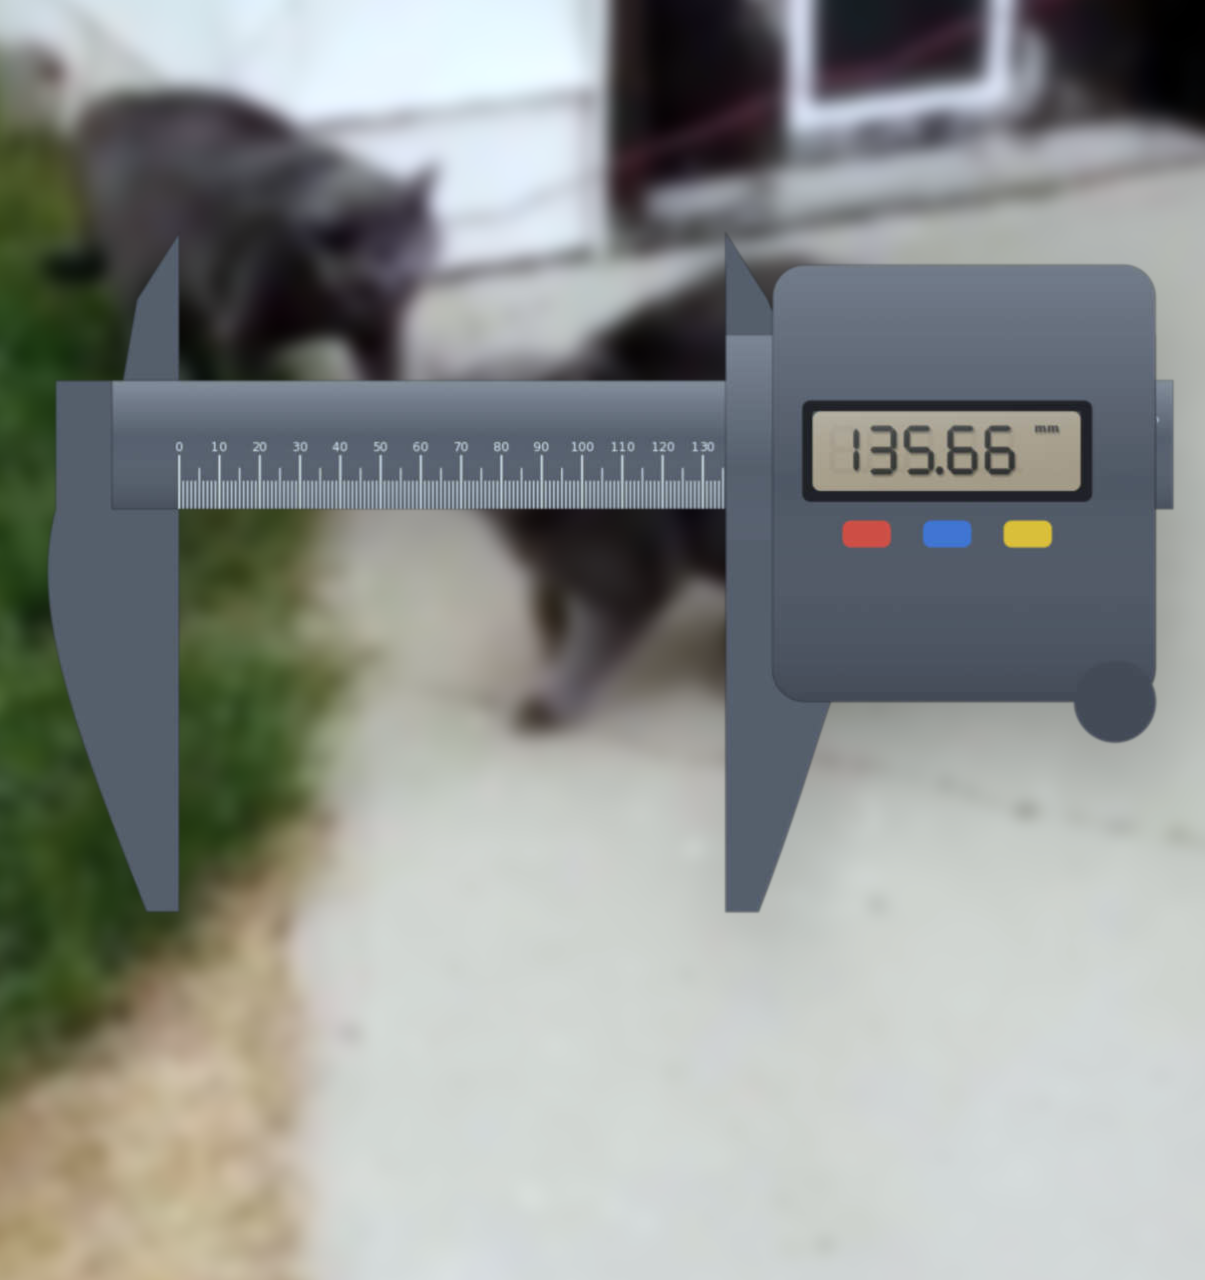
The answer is 135.66 mm
